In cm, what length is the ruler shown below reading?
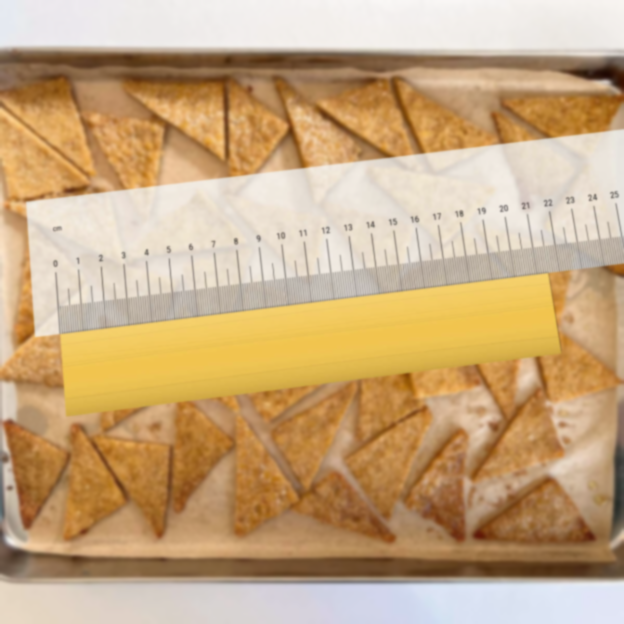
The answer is 21.5 cm
